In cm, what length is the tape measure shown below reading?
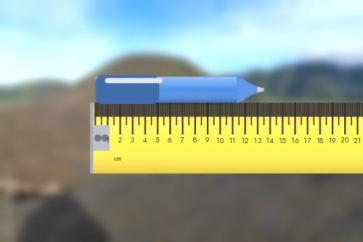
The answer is 13.5 cm
